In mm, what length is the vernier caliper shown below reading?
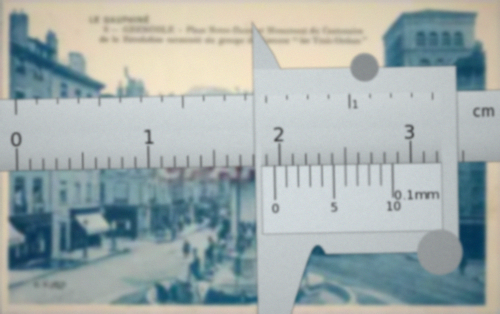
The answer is 19.6 mm
